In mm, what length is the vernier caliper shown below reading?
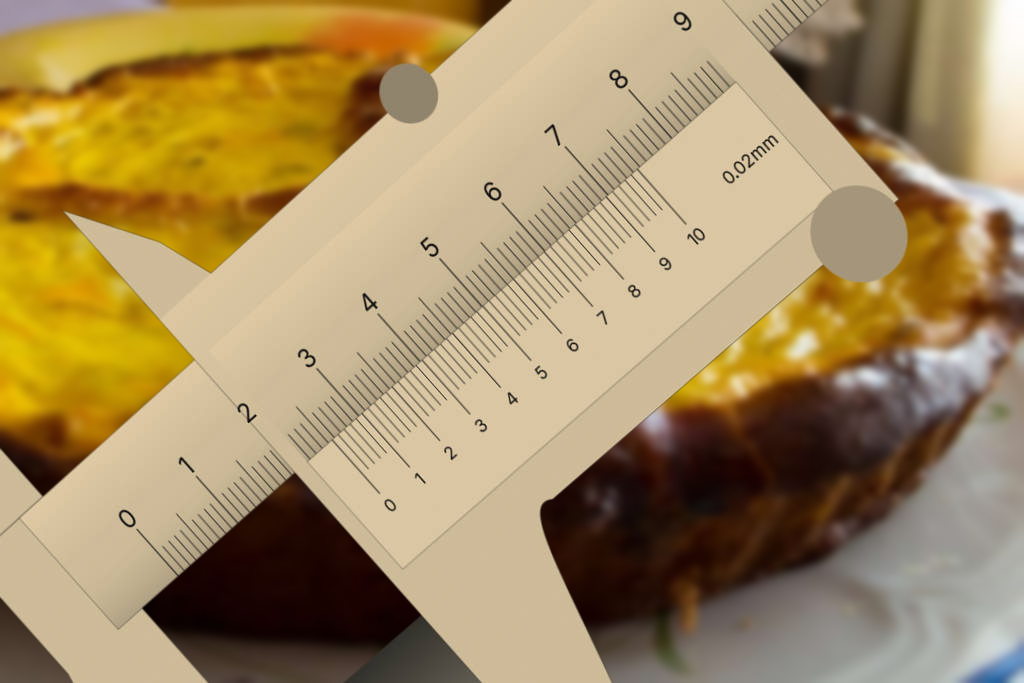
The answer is 25.6 mm
